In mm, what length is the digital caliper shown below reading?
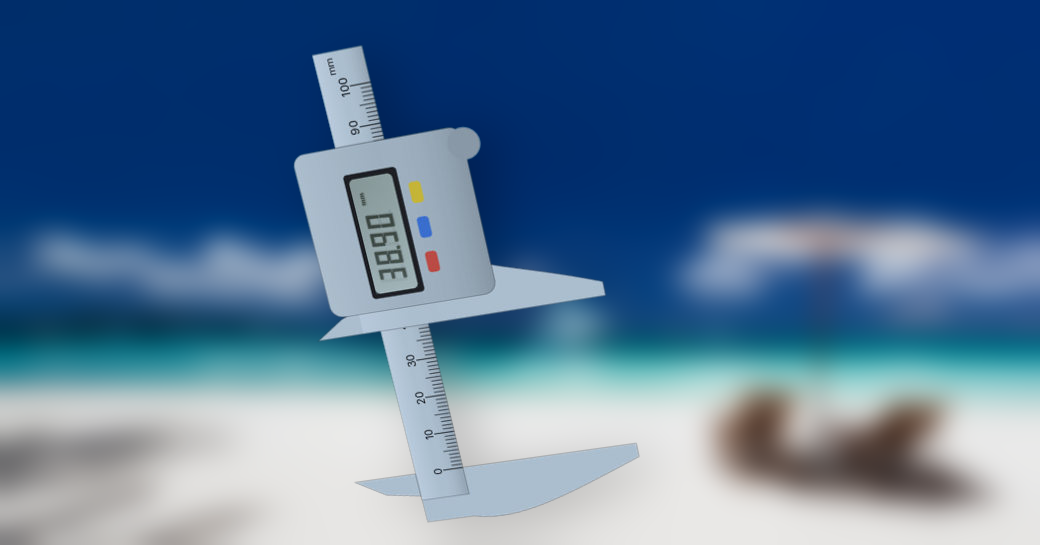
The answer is 38.90 mm
